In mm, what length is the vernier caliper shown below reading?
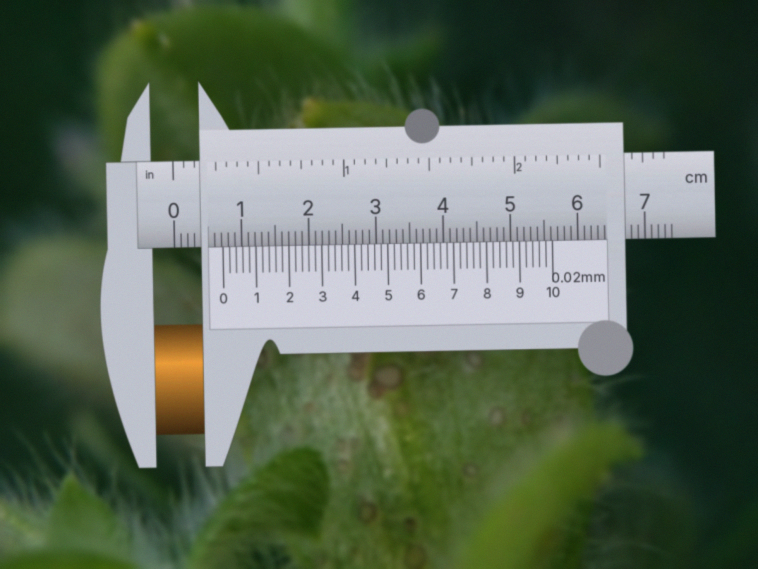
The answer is 7.2 mm
